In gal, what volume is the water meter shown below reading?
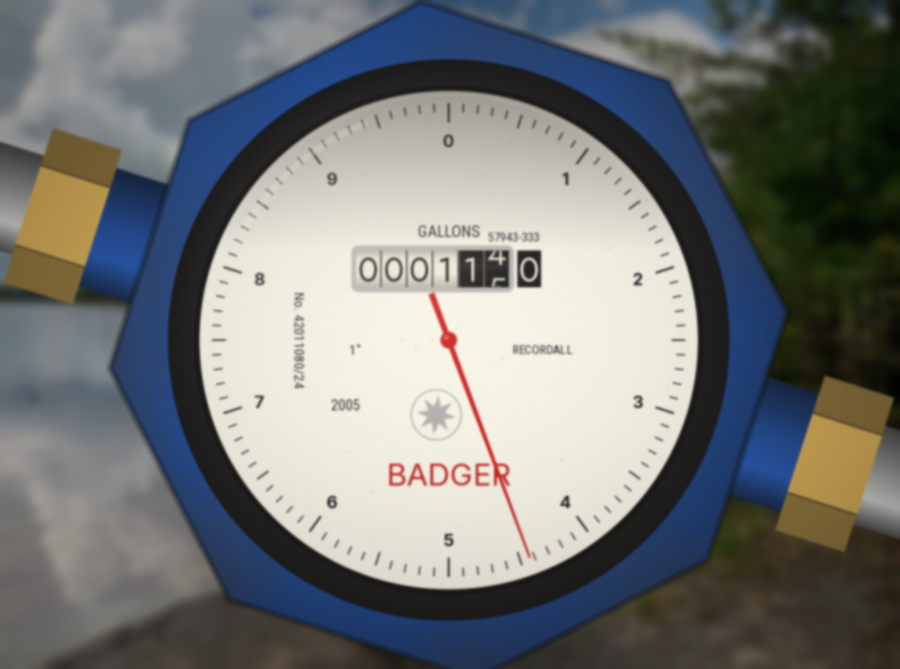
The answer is 1144.4 gal
